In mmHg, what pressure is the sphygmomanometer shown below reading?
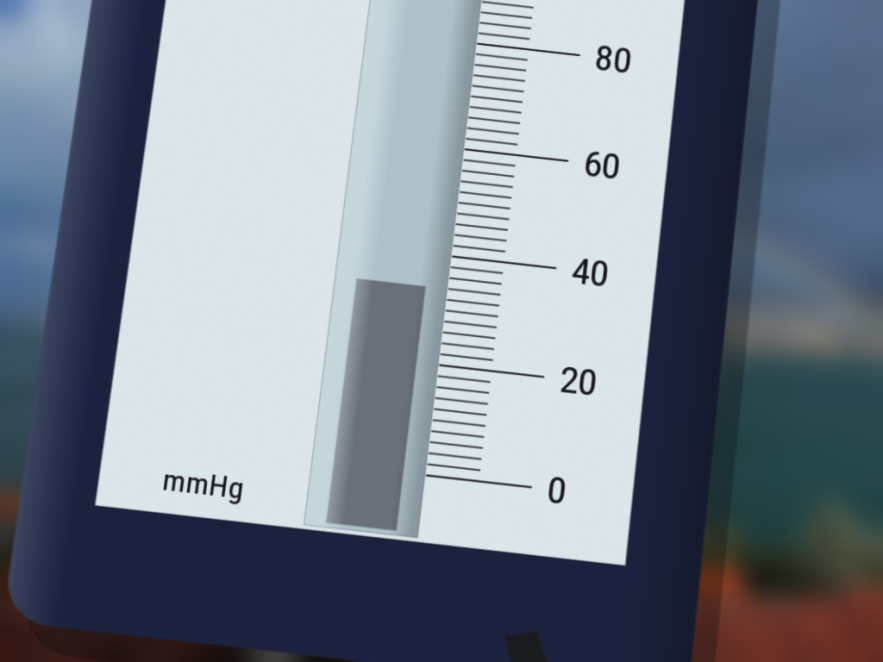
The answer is 34 mmHg
